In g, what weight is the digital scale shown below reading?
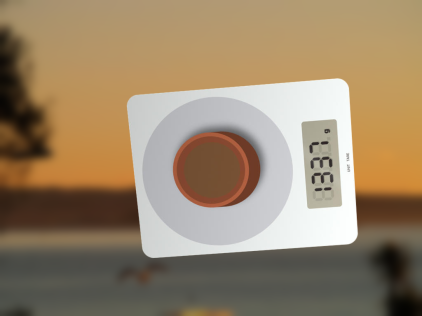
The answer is 1337 g
